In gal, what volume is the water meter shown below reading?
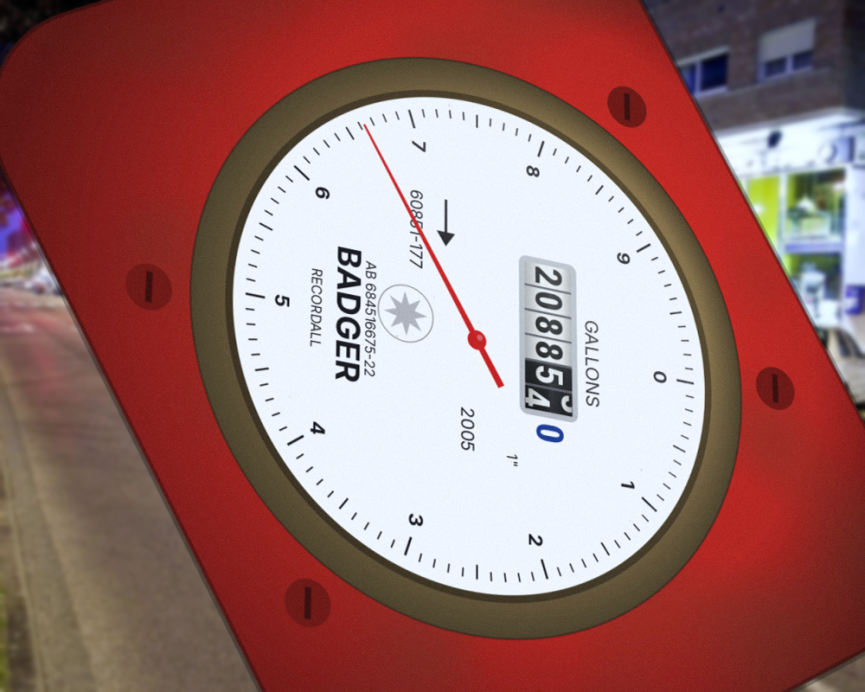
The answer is 2088536.6 gal
